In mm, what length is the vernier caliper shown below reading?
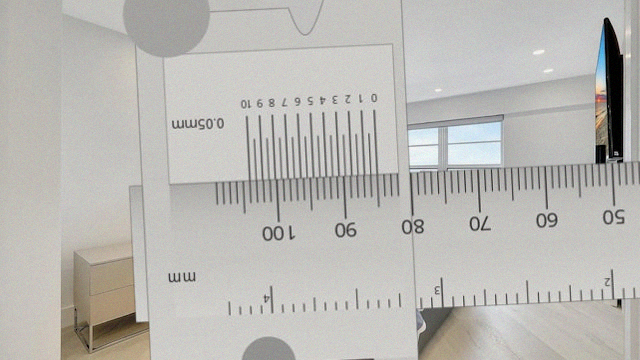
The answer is 85.0 mm
